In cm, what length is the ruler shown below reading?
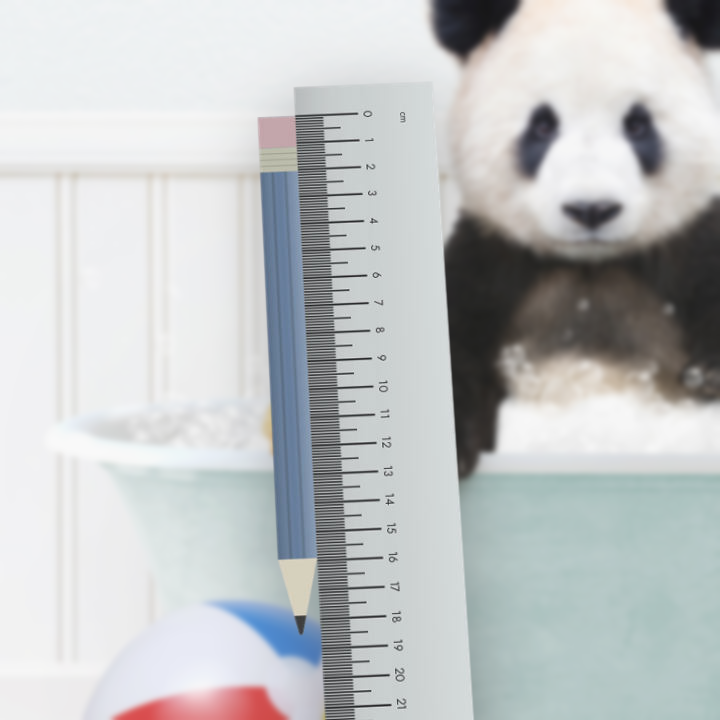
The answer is 18.5 cm
